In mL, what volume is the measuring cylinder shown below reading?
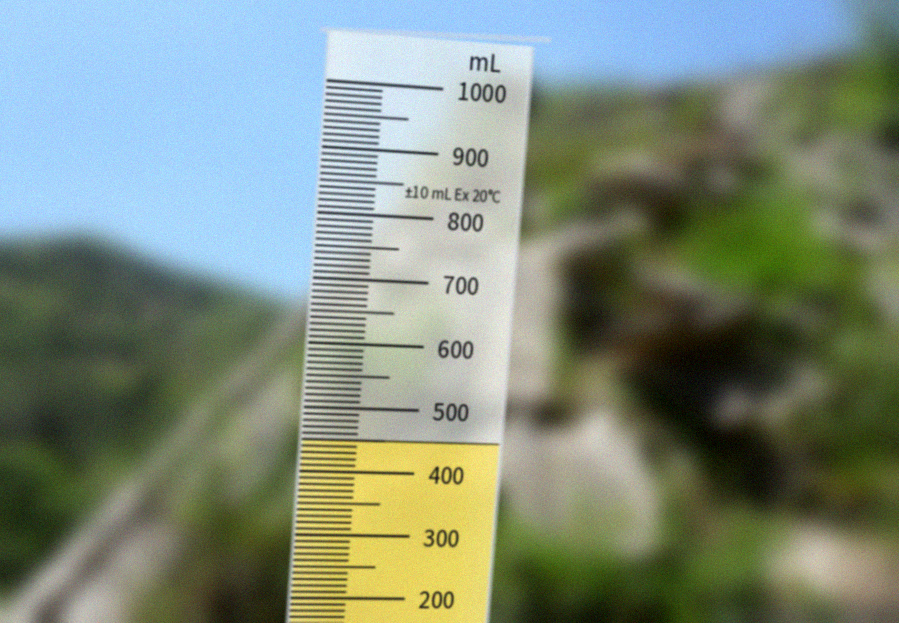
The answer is 450 mL
